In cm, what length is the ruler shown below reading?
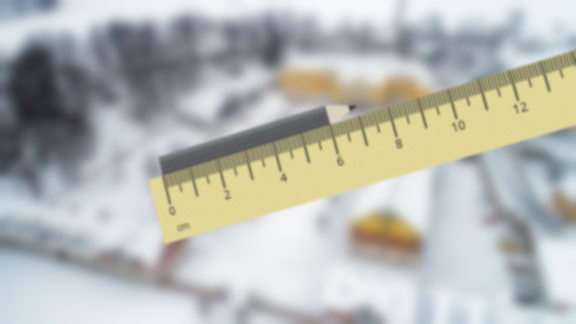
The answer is 7 cm
